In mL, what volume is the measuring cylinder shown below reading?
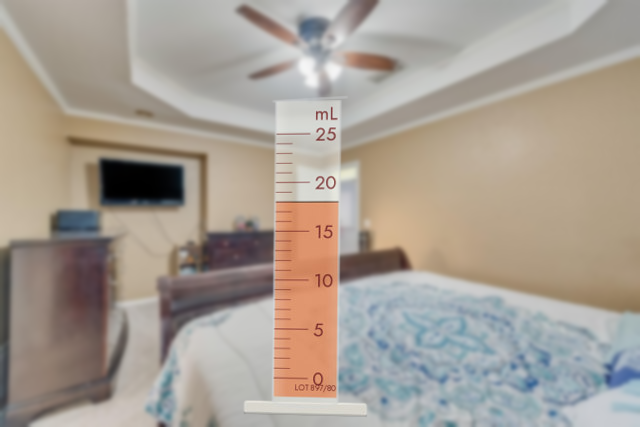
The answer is 18 mL
